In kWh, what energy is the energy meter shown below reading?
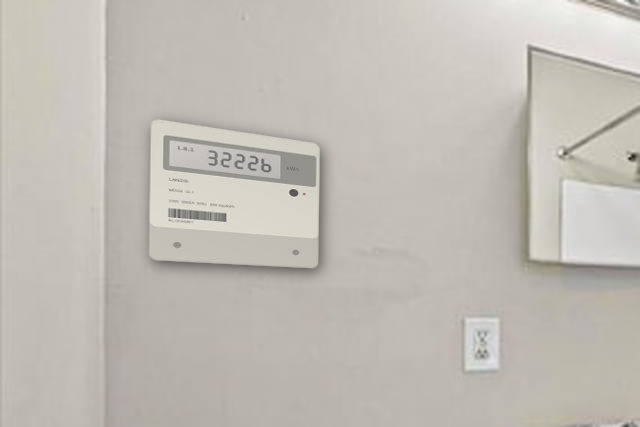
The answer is 32226 kWh
